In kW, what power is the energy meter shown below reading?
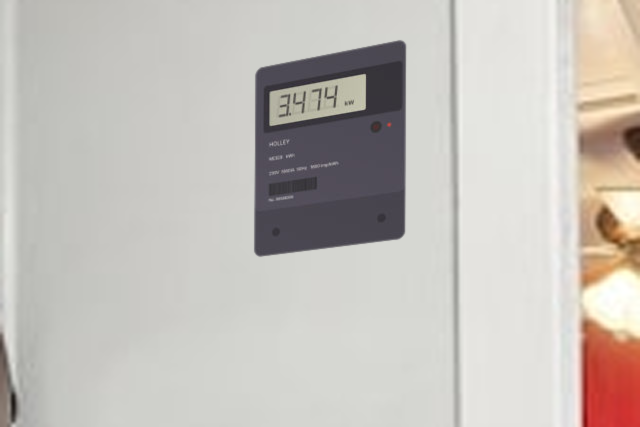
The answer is 3.474 kW
